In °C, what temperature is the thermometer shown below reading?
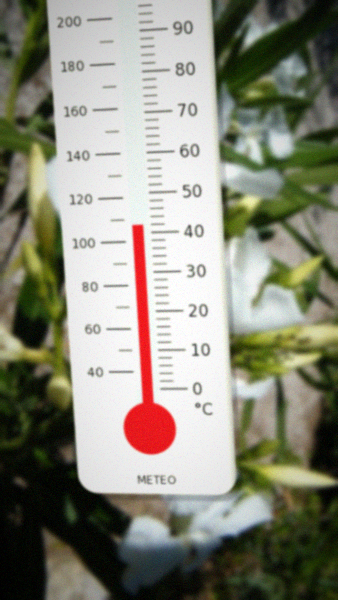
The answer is 42 °C
